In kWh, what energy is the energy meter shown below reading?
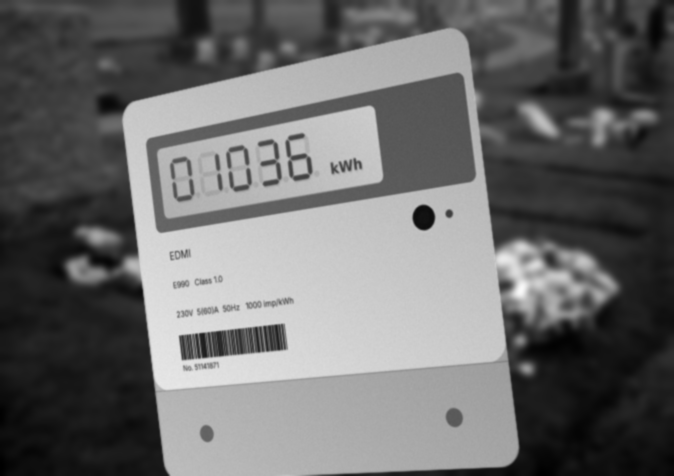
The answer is 1036 kWh
